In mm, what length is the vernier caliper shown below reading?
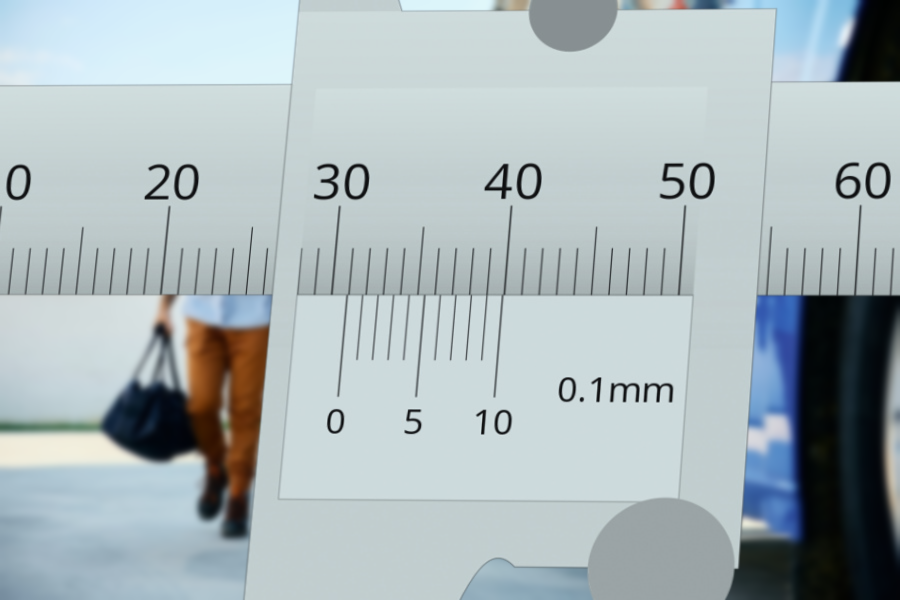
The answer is 30.9 mm
